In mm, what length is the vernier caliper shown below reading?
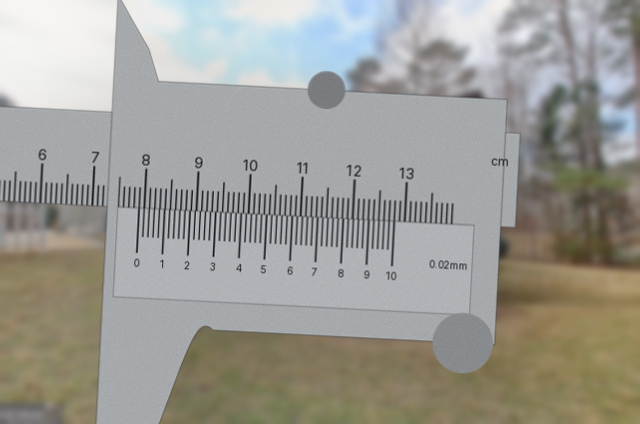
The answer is 79.0 mm
